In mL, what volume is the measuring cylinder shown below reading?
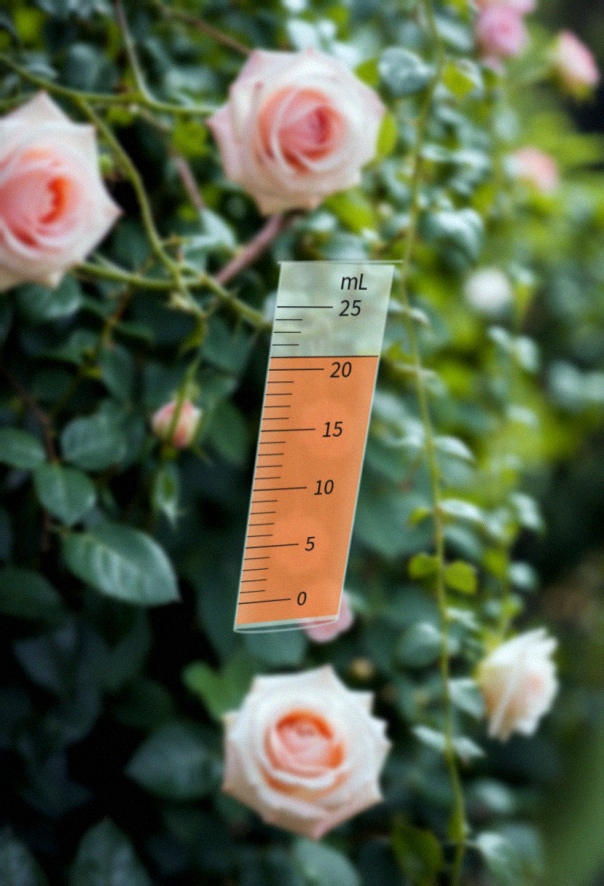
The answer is 21 mL
